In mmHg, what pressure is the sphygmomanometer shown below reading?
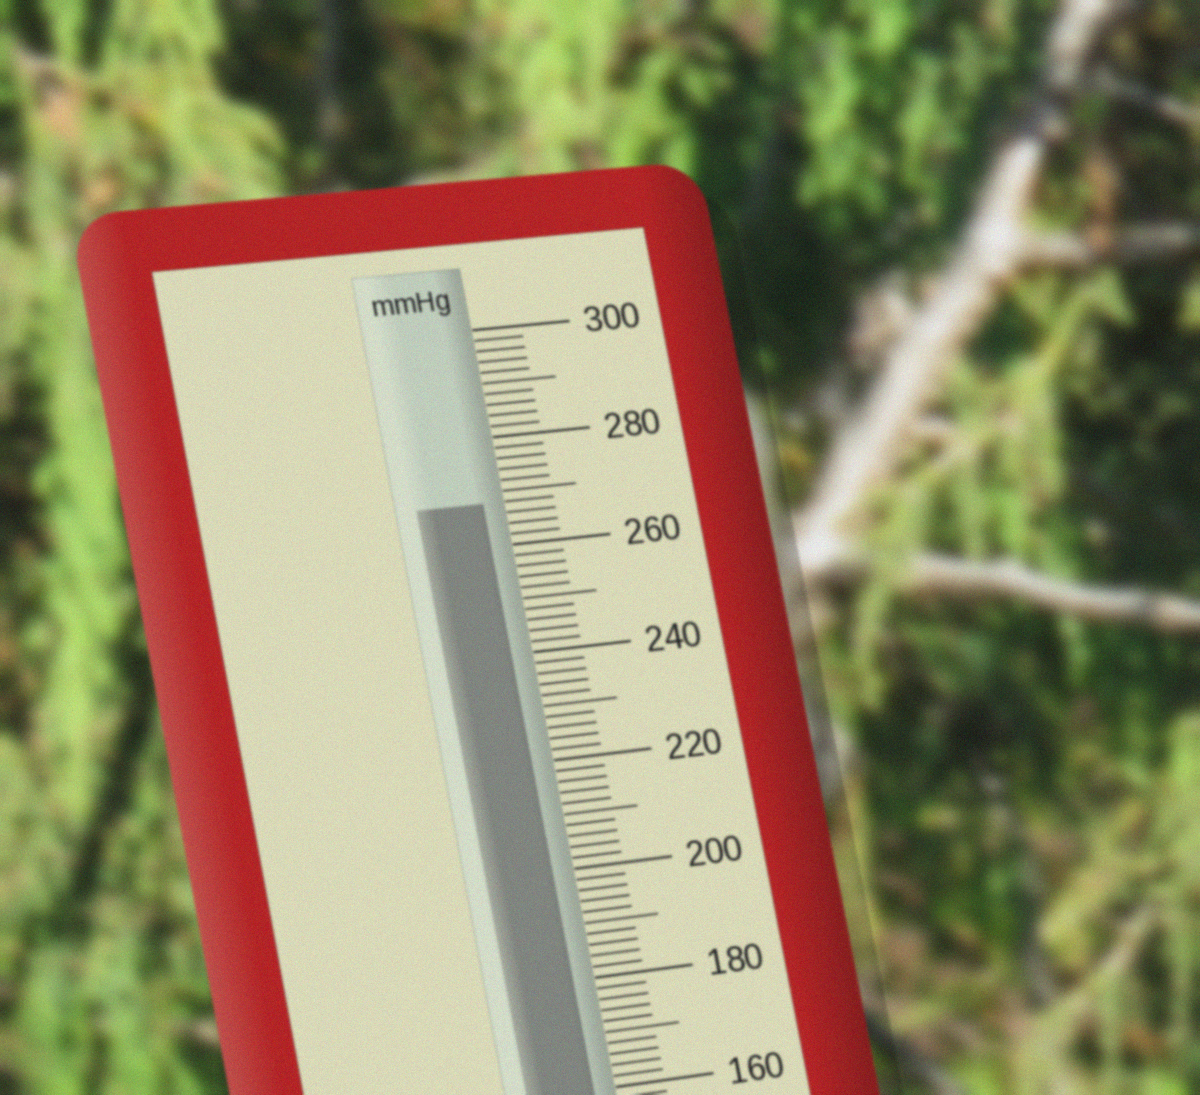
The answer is 268 mmHg
